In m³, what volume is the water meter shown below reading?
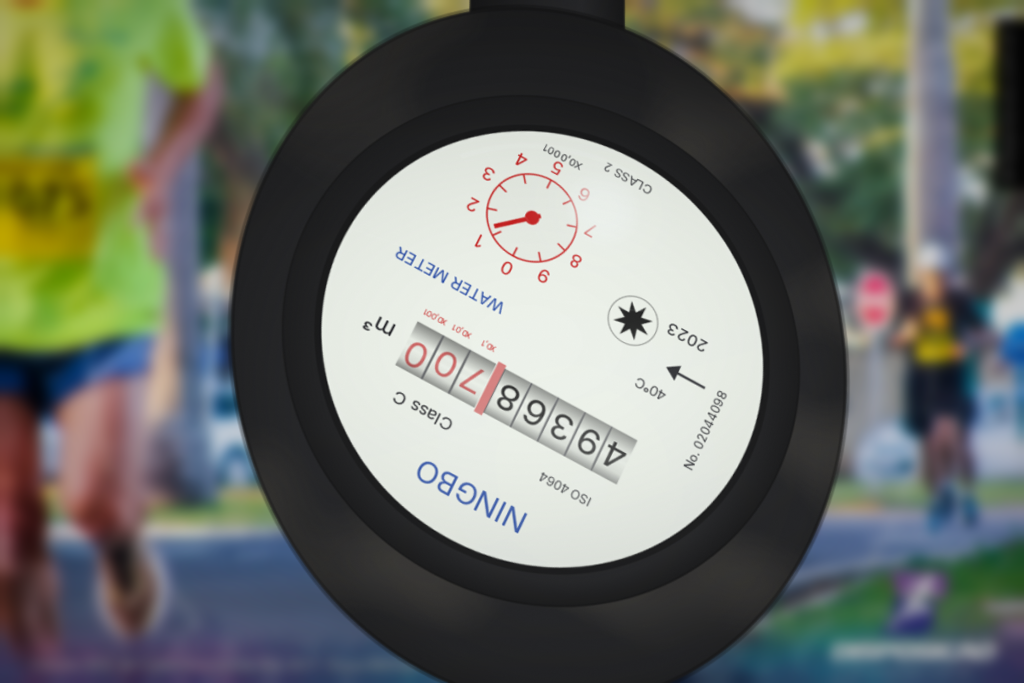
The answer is 49368.7001 m³
